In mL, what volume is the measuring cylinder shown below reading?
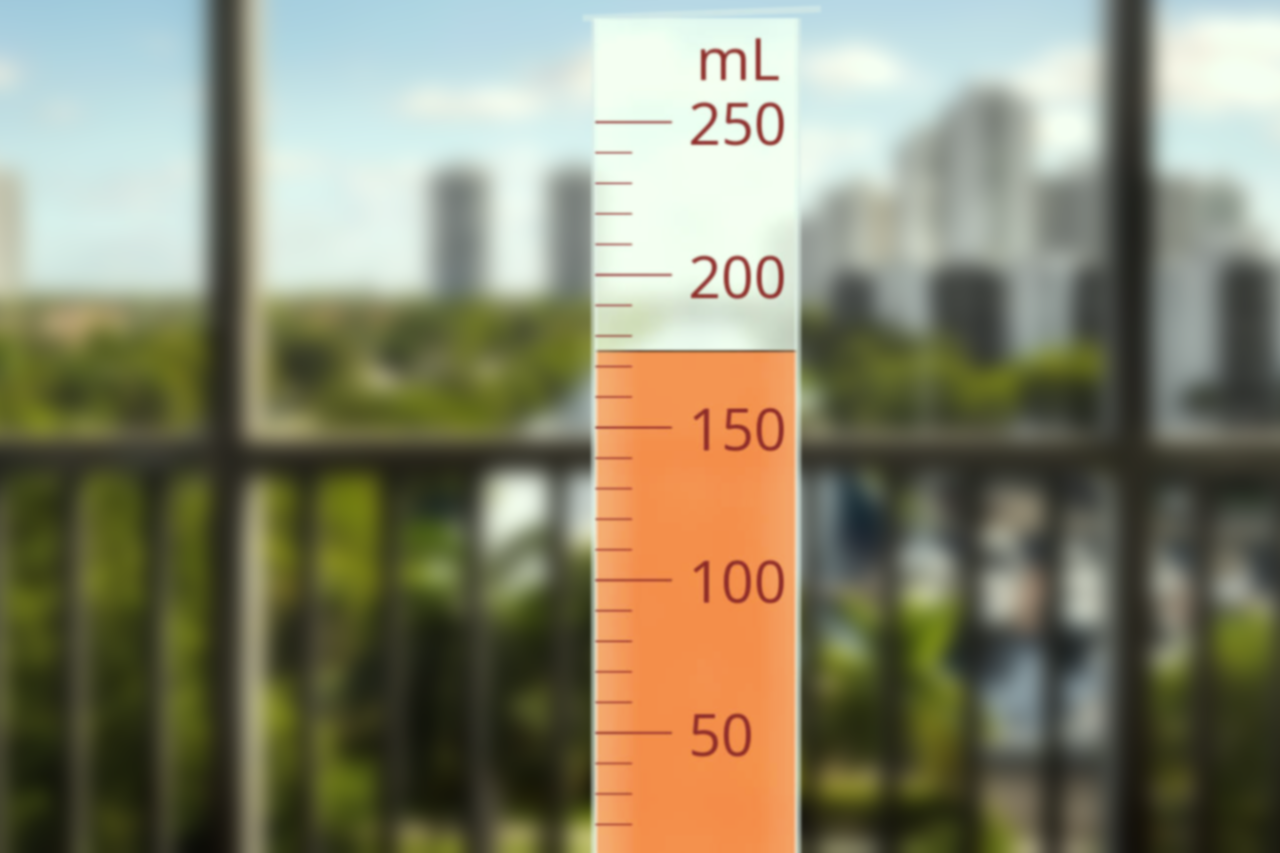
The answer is 175 mL
